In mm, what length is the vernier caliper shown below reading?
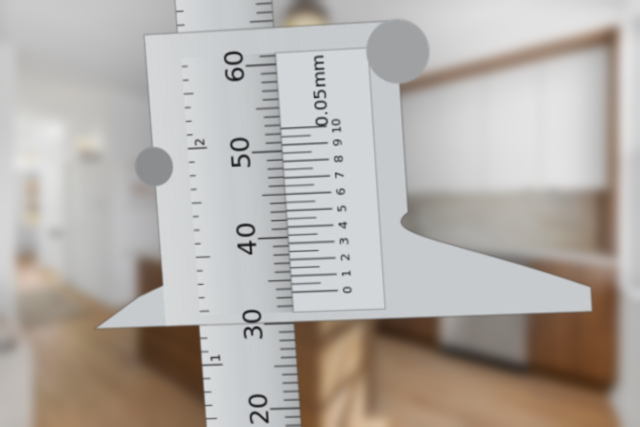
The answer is 33.6 mm
